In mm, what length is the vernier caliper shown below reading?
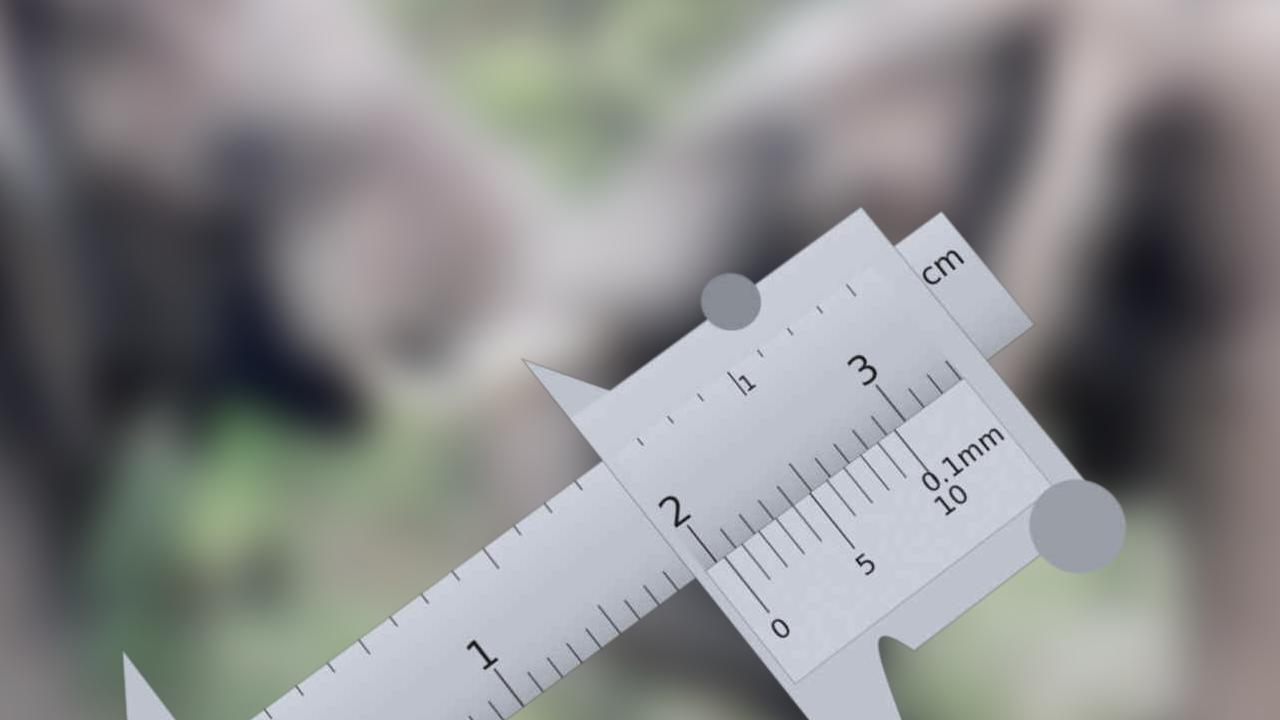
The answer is 20.4 mm
